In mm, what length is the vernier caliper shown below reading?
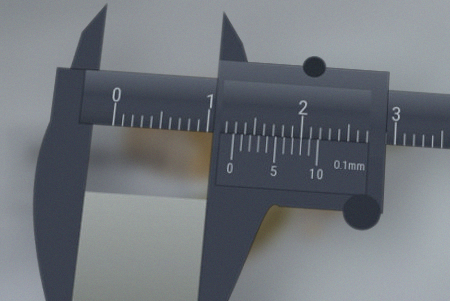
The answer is 12.8 mm
